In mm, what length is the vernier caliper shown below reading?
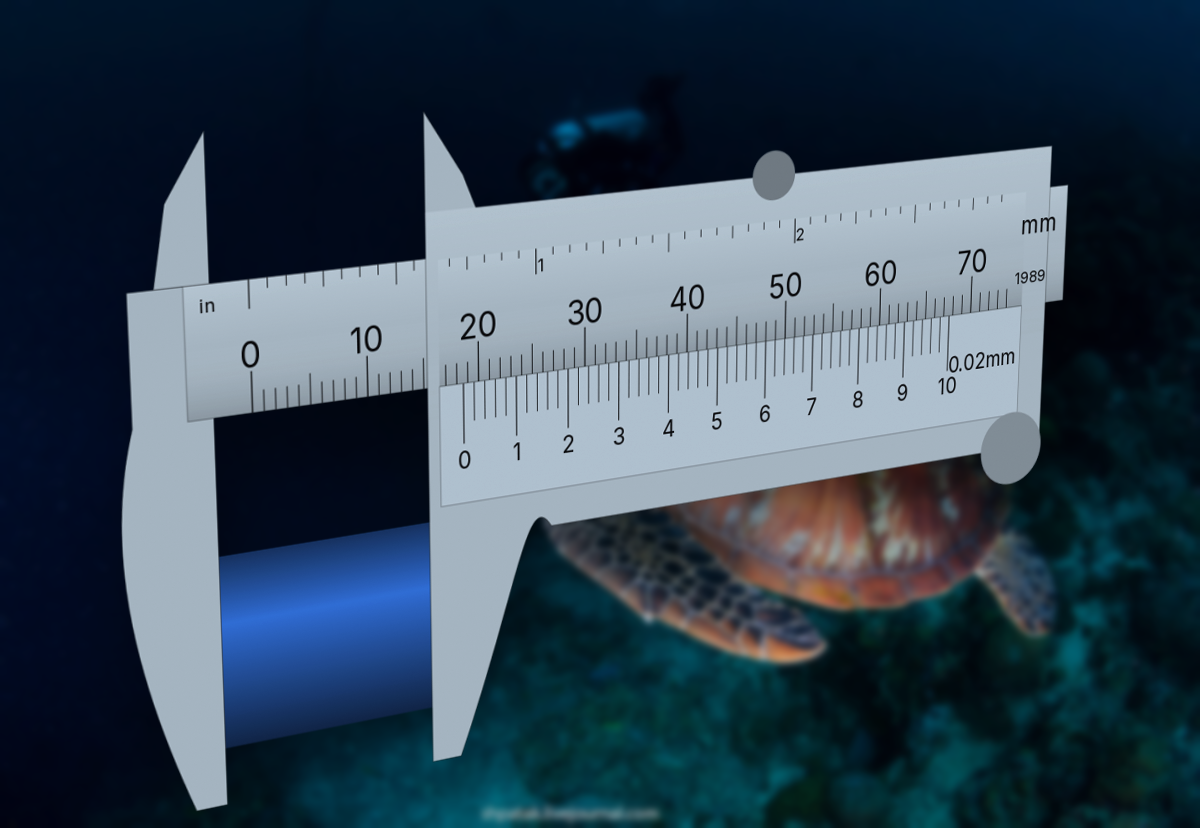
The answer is 18.6 mm
